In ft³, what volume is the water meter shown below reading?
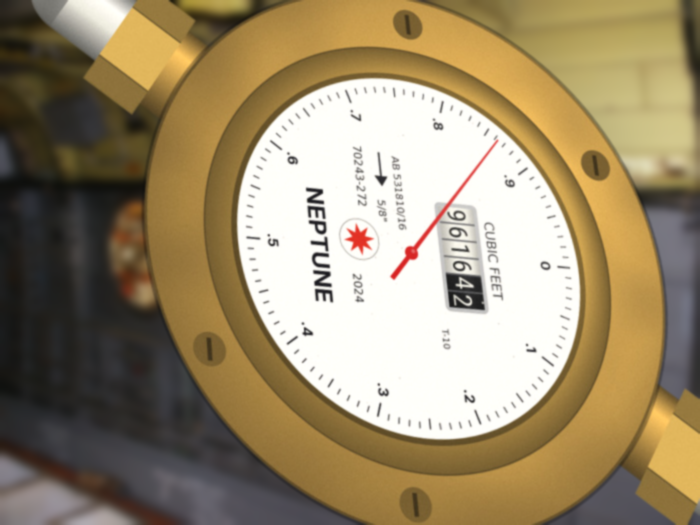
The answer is 961641.86 ft³
